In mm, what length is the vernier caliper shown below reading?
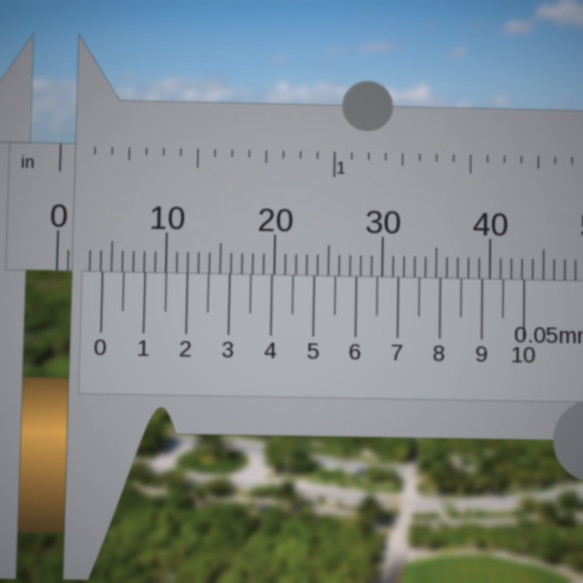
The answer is 4.2 mm
